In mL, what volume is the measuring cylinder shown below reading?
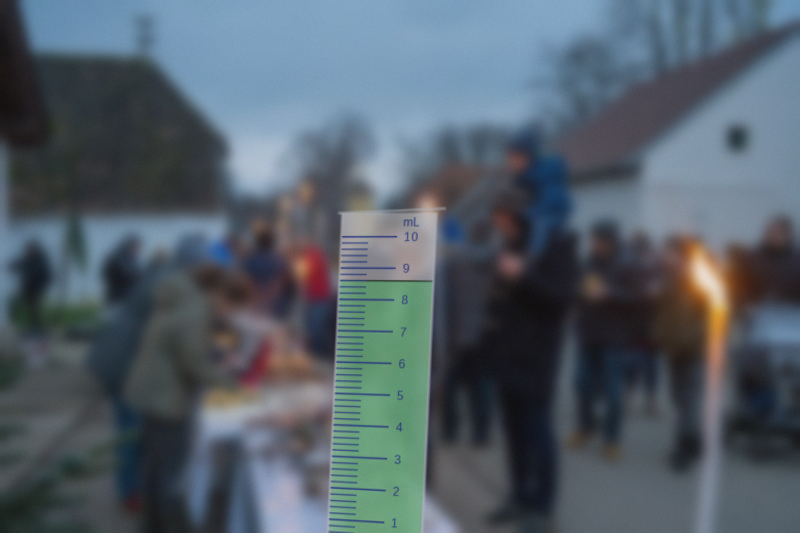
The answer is 8.6 mL
